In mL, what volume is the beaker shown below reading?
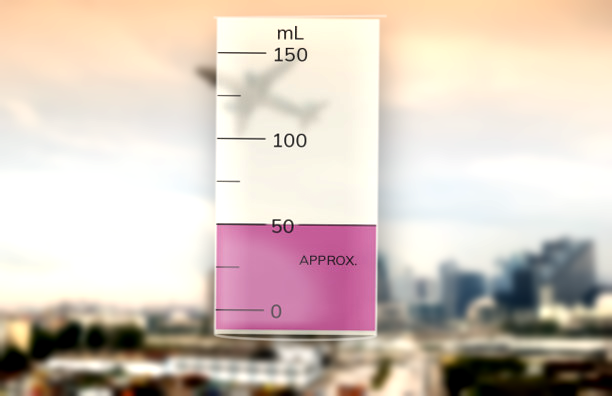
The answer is 50 mL
